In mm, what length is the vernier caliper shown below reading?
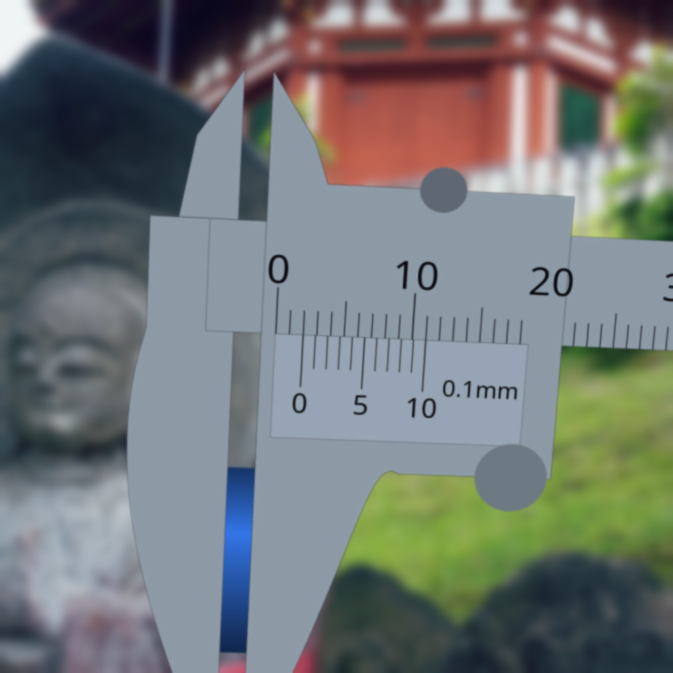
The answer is 2.0 mm
